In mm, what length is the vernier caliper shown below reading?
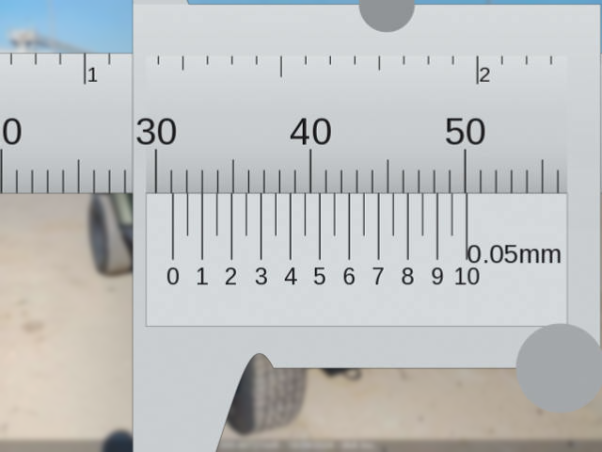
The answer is 31.1 mm
